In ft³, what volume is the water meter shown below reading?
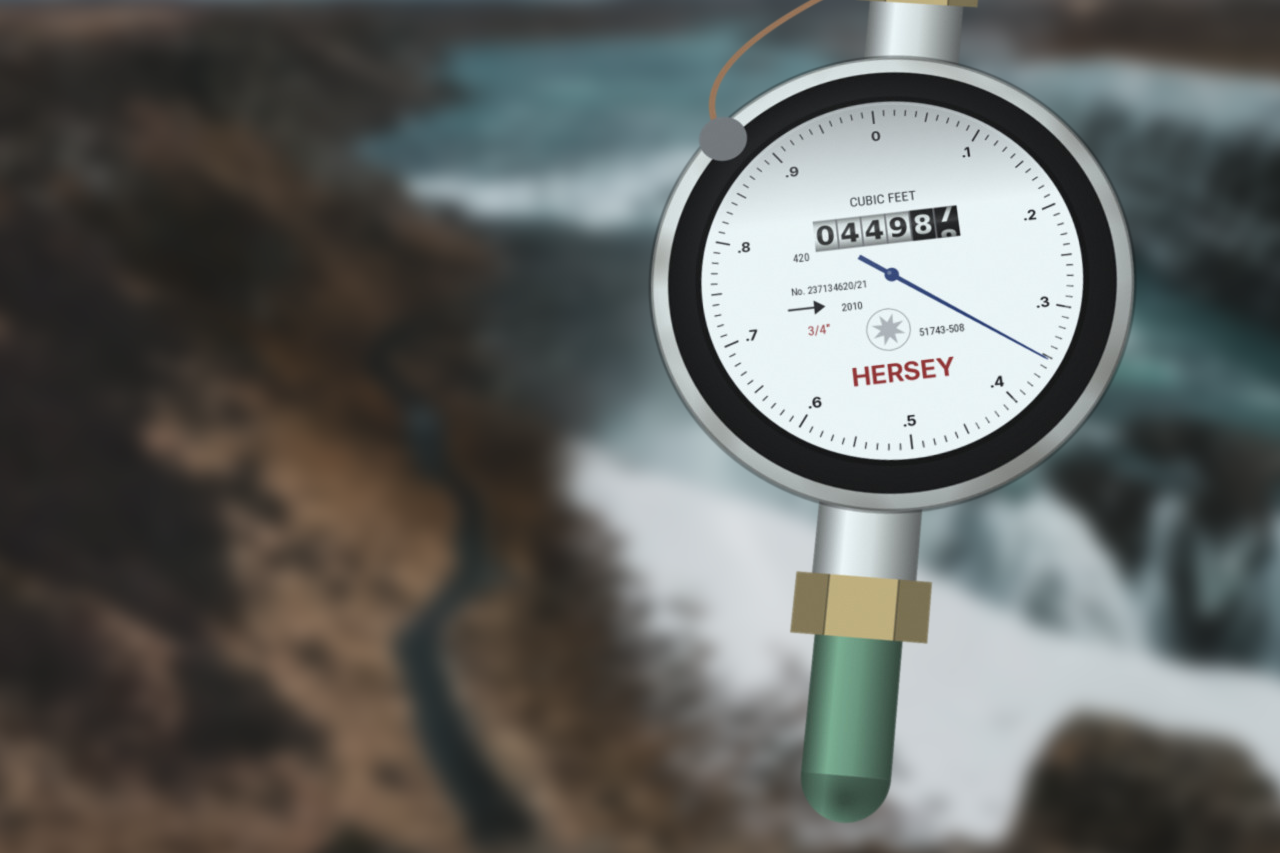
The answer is 44987.35 ft³
